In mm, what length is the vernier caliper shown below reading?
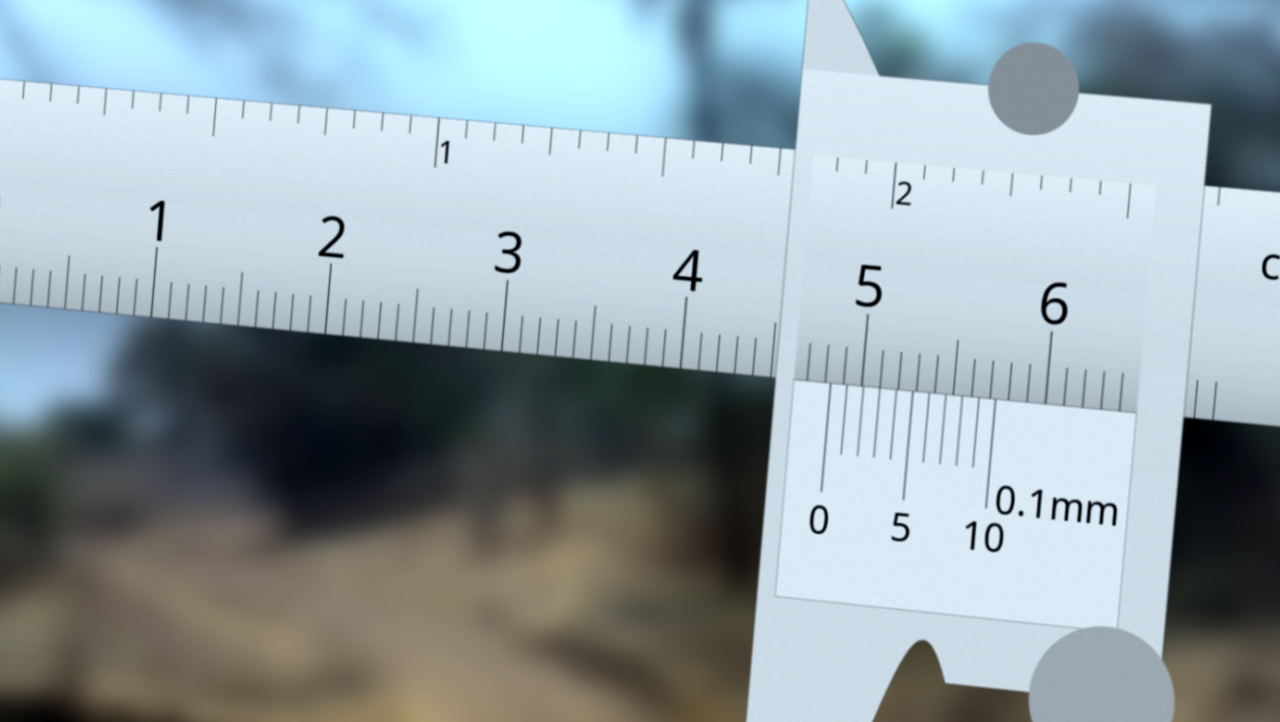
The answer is 48.3 mm
